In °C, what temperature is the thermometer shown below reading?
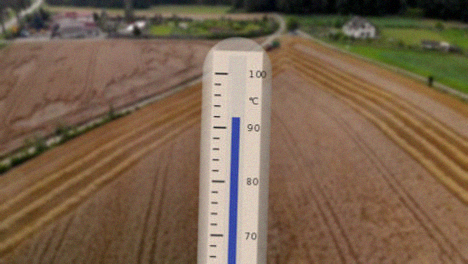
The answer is 92 °C
